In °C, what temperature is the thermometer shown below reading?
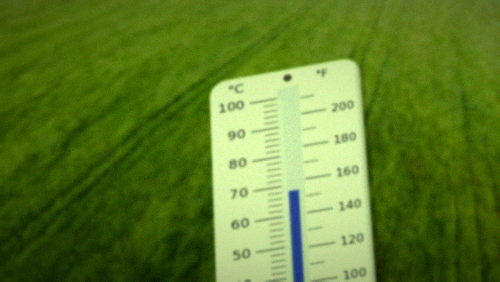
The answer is 68 °C
